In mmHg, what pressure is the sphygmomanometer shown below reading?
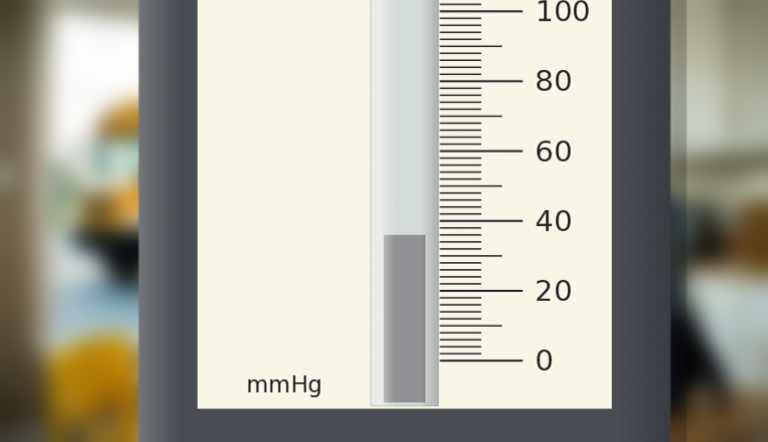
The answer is 36 mmHg
